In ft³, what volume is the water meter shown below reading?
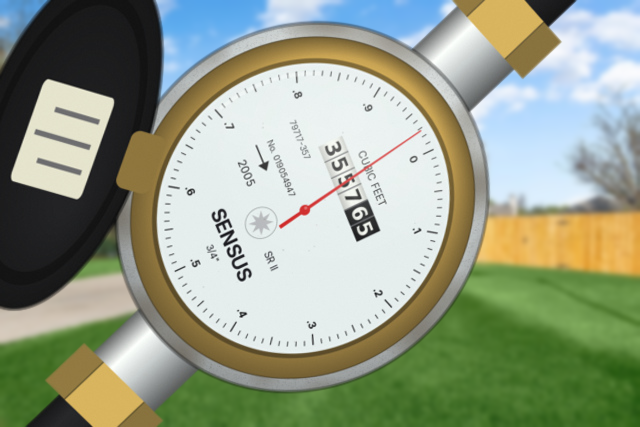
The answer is 355764.97 ft³
